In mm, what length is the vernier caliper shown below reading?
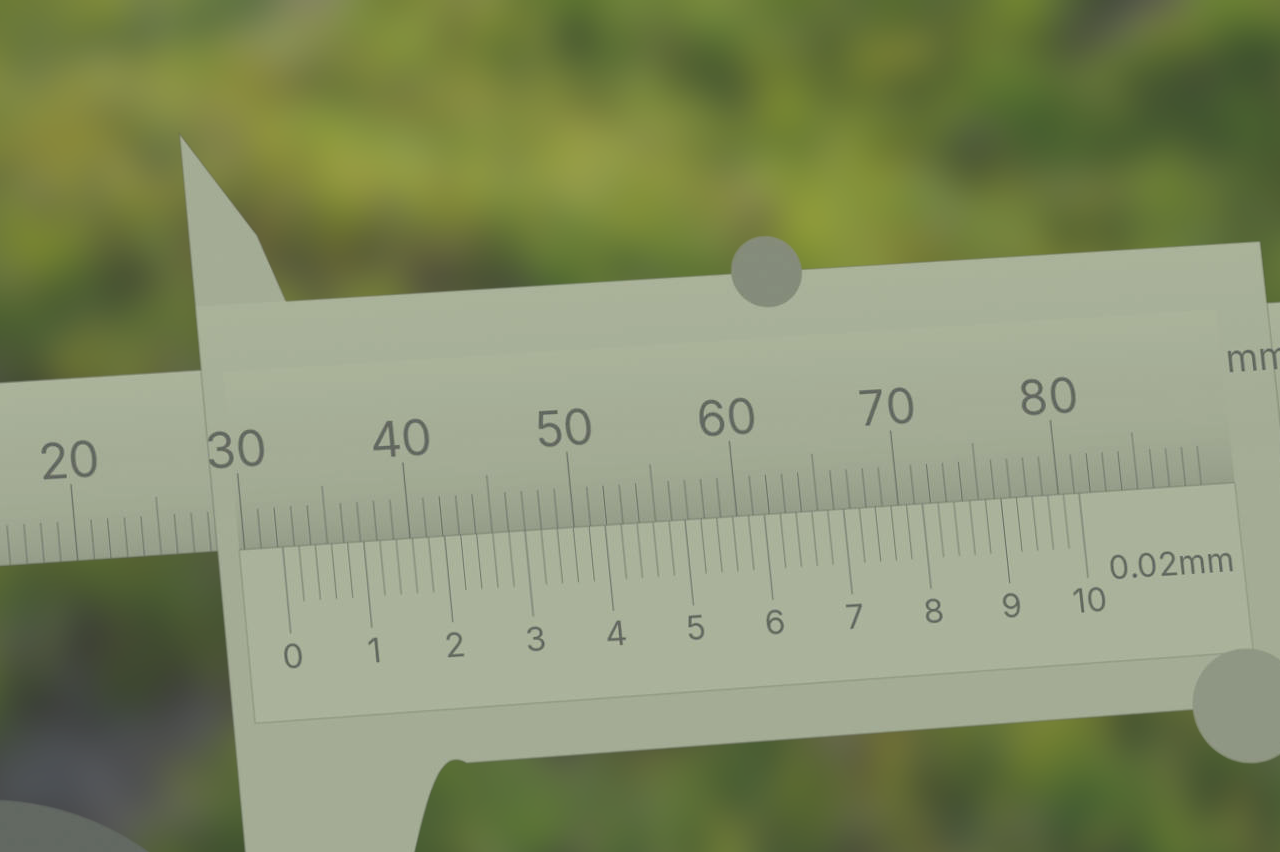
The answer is 32.3 mm
